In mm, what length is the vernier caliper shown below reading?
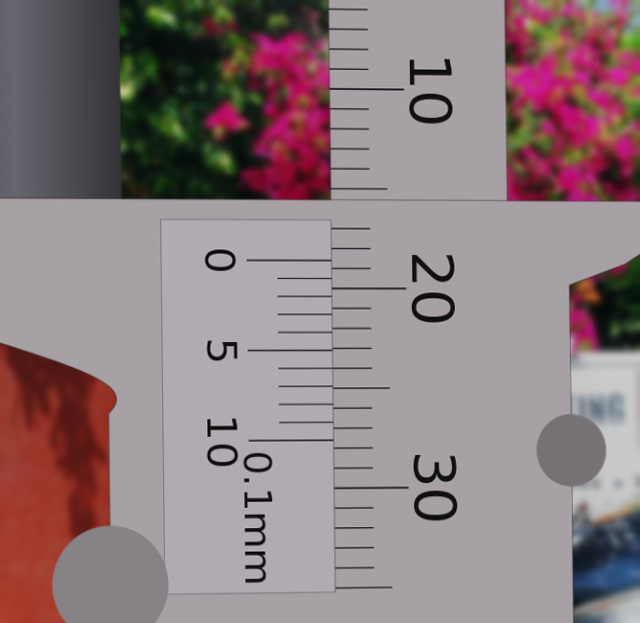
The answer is 18.6 mm
